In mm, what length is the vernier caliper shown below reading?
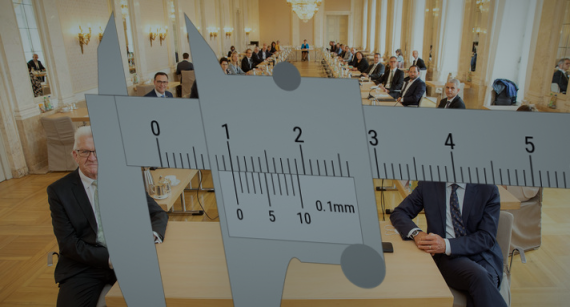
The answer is 10.0 mm
